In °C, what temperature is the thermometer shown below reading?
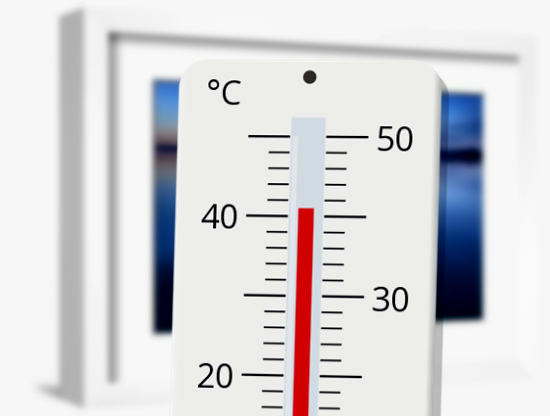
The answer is 41 °C
